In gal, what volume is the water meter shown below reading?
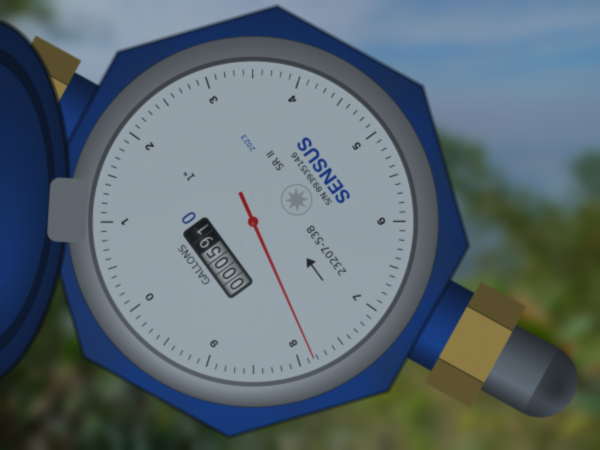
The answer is 5907.8 gal
